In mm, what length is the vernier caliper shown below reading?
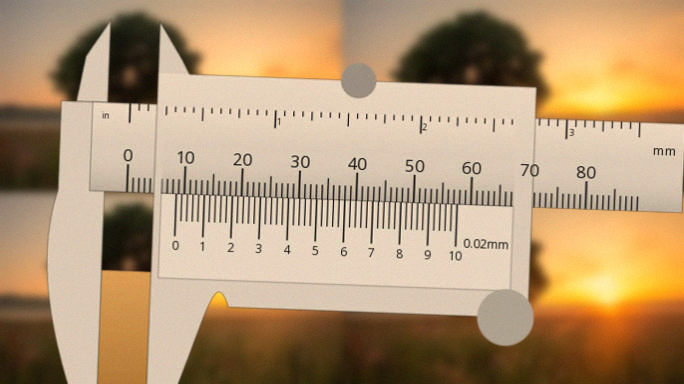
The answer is 8.6 mm
